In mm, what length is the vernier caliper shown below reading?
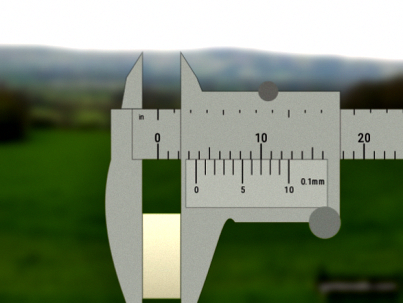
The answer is 3.7 mm
